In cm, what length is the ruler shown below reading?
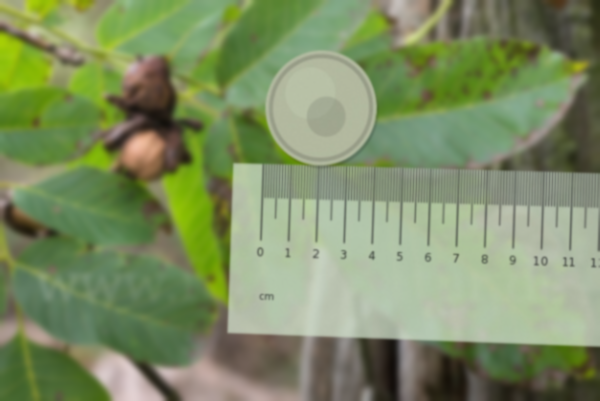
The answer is 4 cm
